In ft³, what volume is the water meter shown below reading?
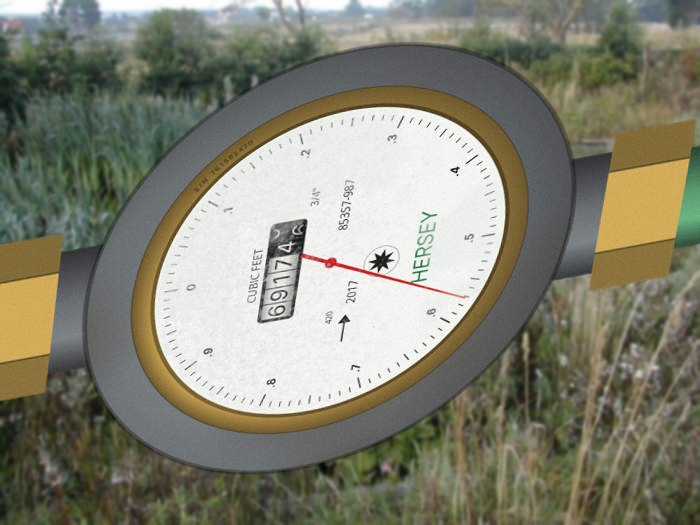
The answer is 691745.57 ft³
